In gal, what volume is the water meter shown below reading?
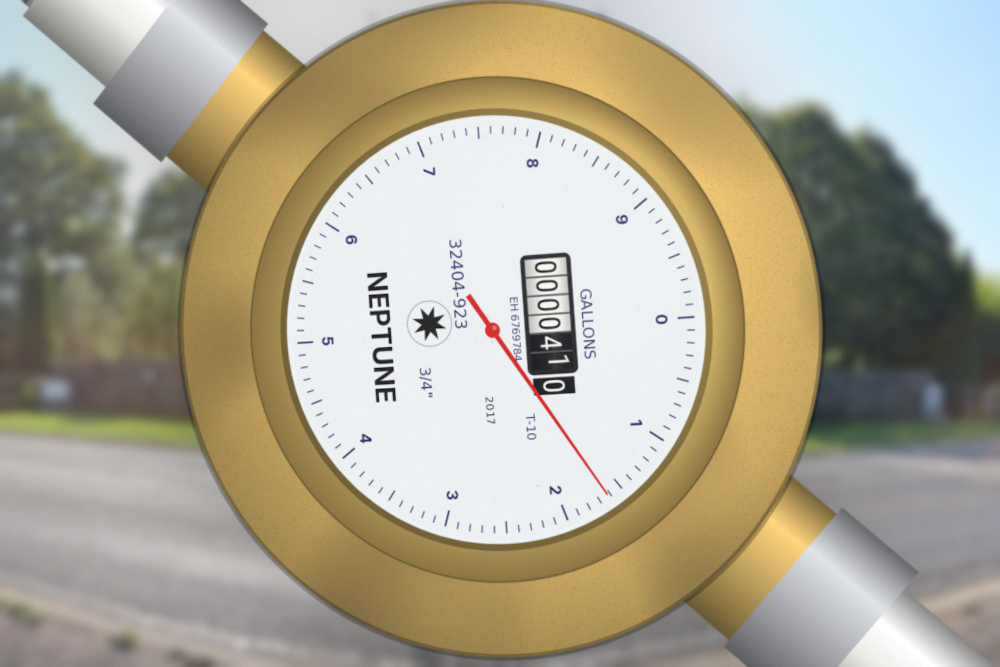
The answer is 411.6 gal
